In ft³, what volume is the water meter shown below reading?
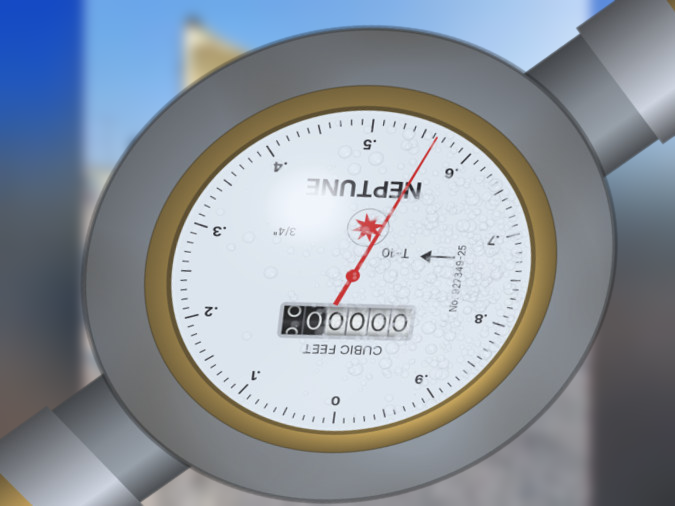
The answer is 8.56 ft³
